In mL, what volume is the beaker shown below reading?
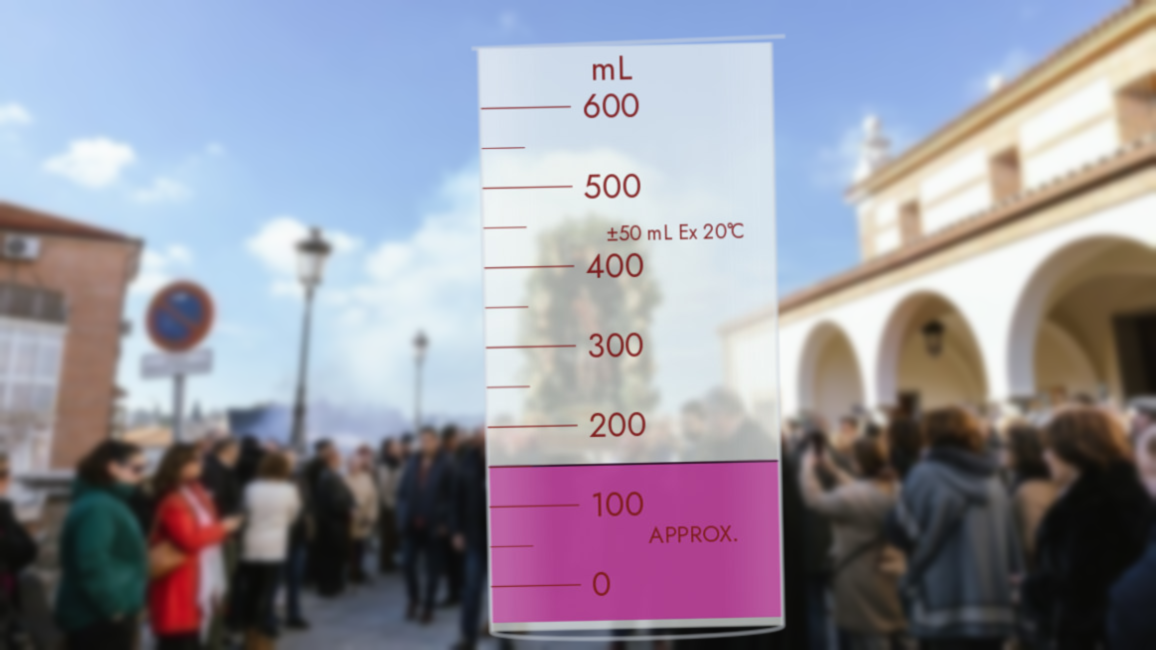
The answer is 150 mL
